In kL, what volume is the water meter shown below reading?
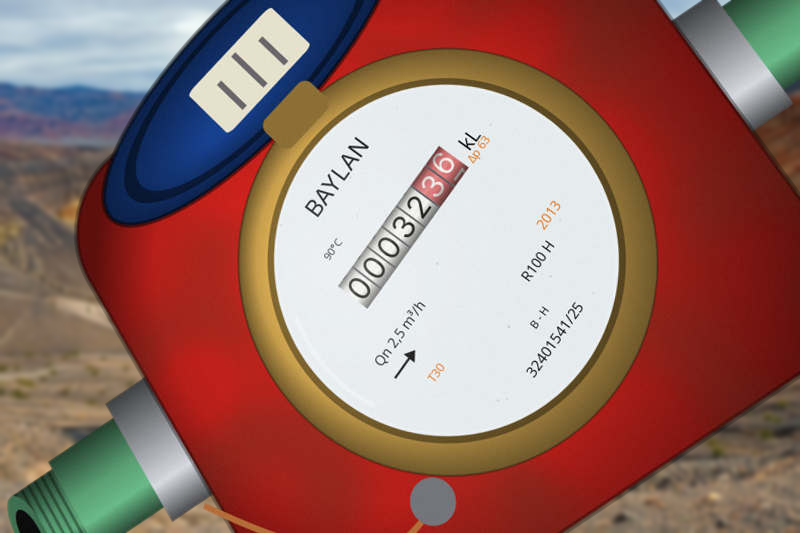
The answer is 32.36 kL
